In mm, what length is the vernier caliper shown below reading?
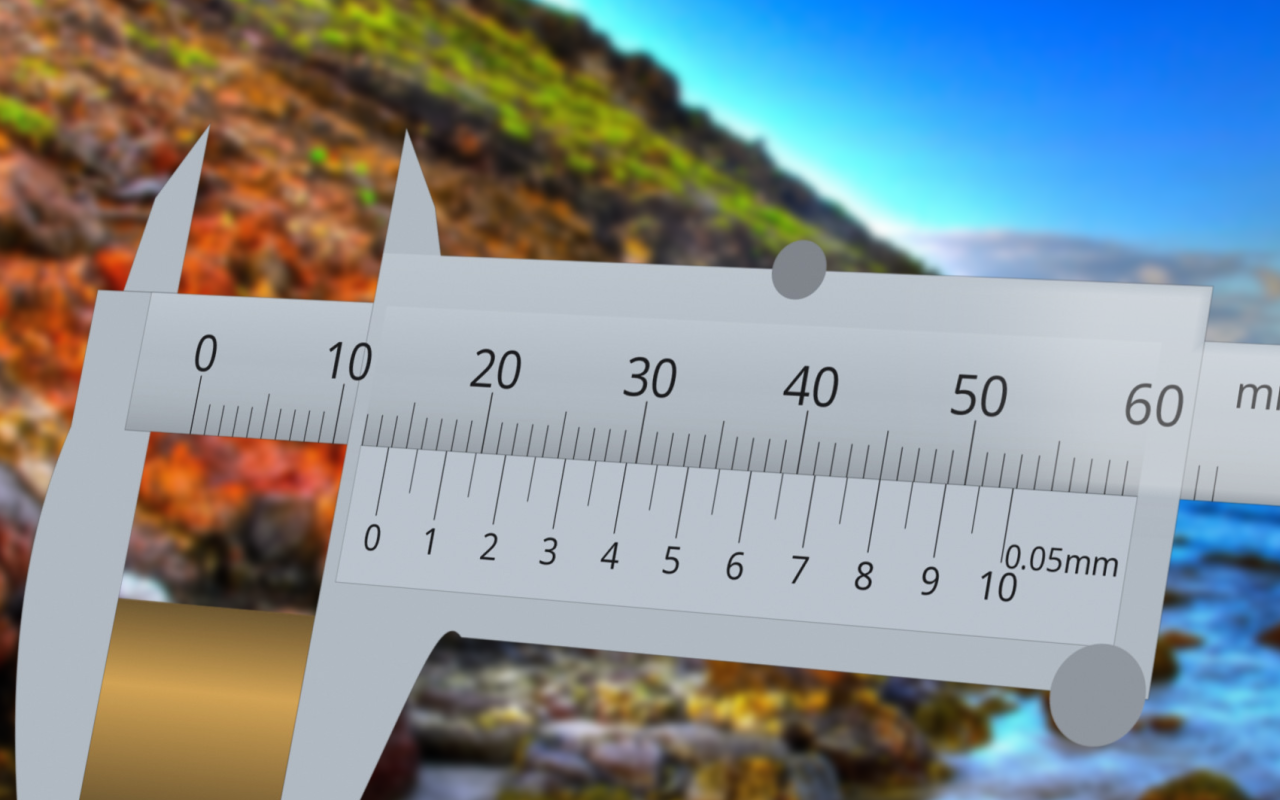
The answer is 13.8 mm
